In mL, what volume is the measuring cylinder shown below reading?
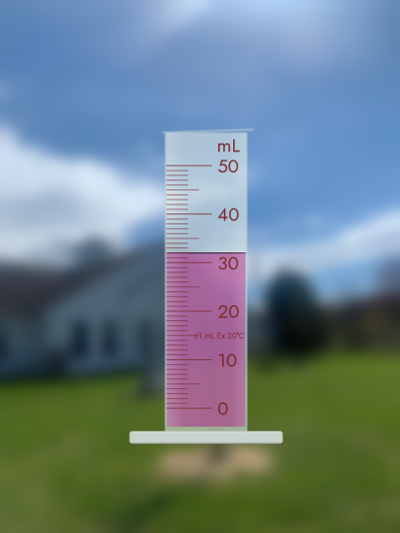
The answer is 32 mL
